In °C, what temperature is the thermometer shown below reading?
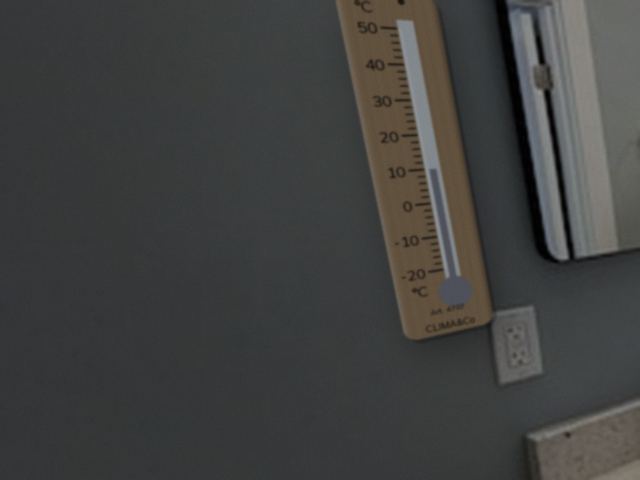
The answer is 10 °C
